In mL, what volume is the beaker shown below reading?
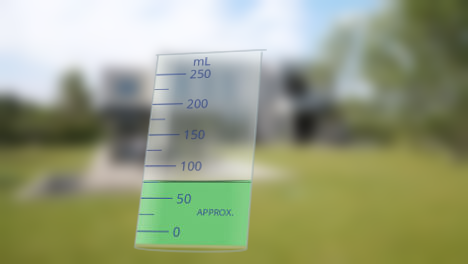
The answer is 75 mL
